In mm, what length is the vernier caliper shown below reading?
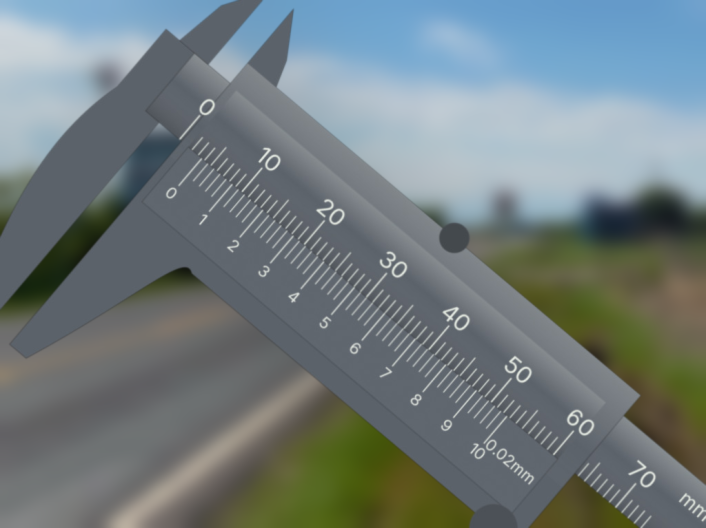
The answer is 3.6 mm
